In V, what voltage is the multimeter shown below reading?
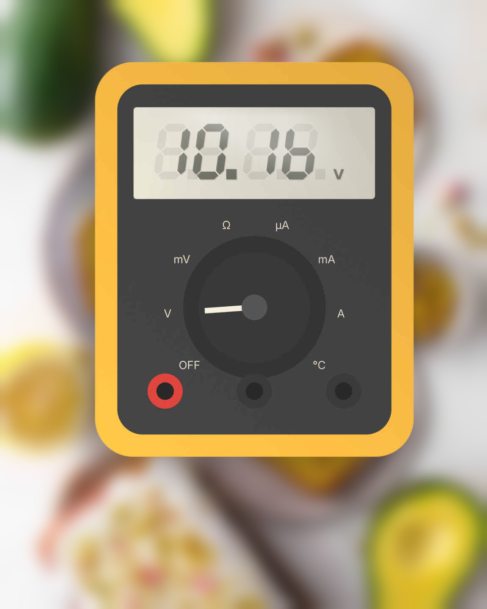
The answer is 10.16 V
